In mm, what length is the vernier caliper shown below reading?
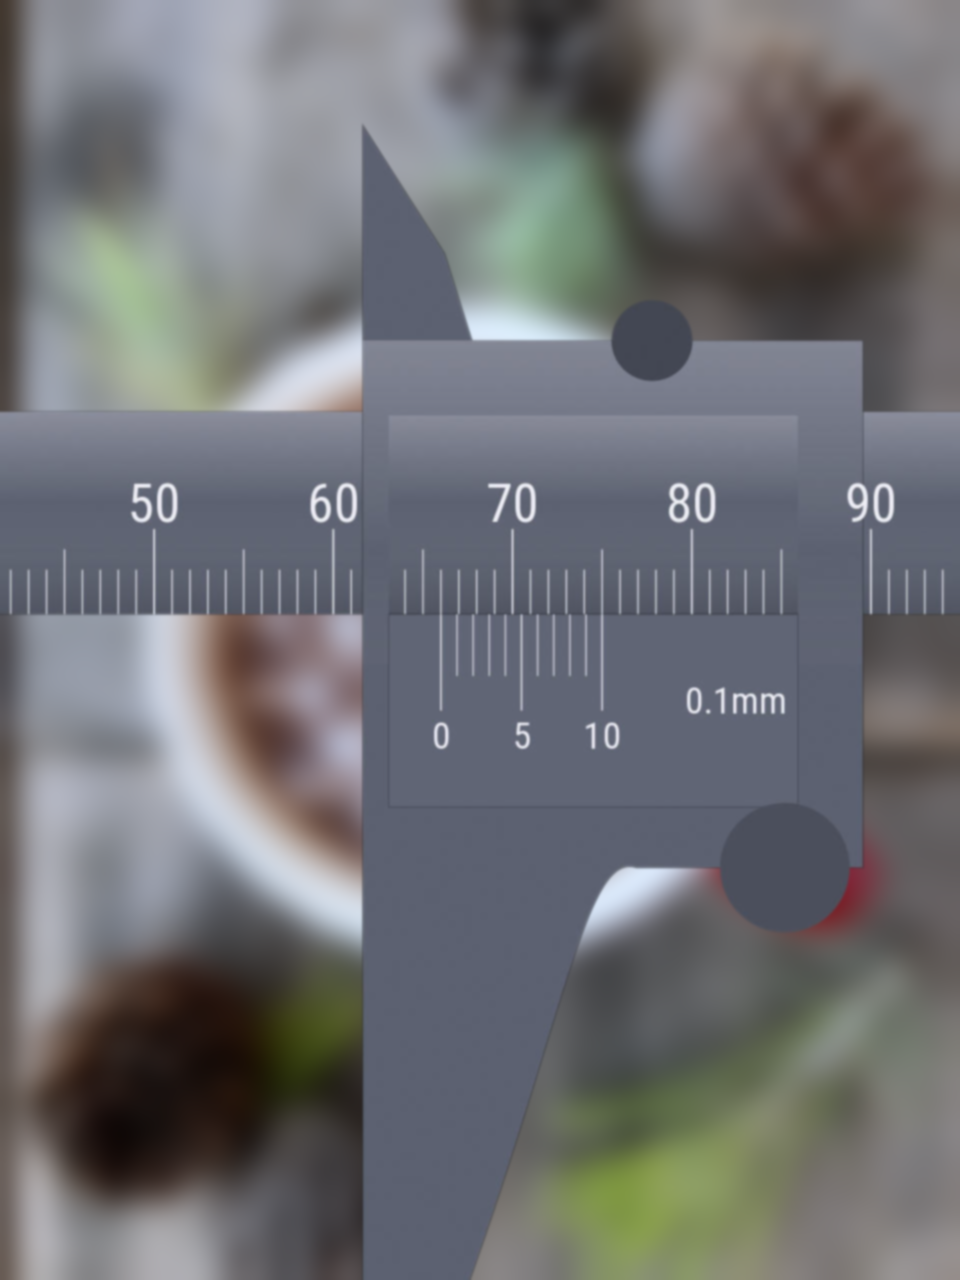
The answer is 66.0 mm
